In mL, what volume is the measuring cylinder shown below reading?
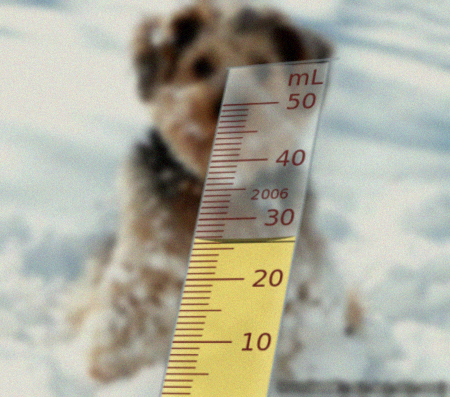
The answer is 26 mL
